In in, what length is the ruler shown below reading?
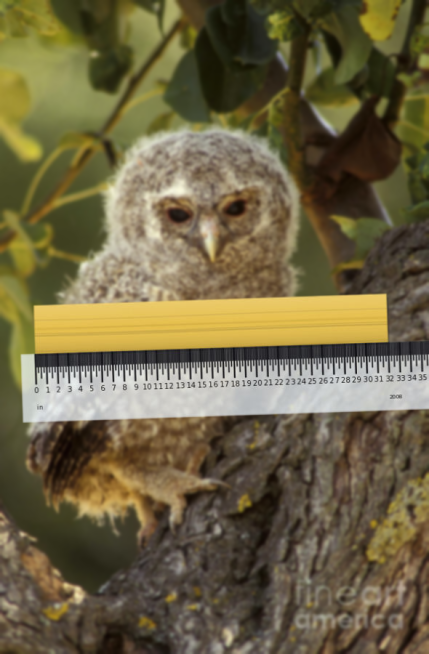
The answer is 32 in
